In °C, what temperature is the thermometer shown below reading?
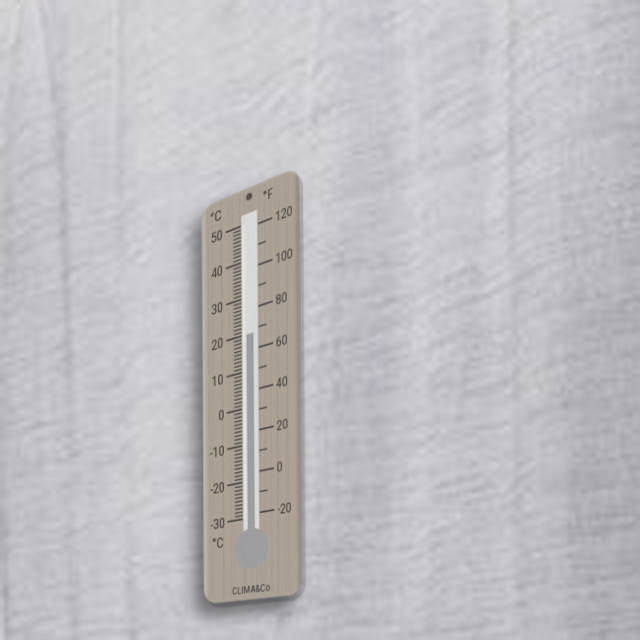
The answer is 20 °C
